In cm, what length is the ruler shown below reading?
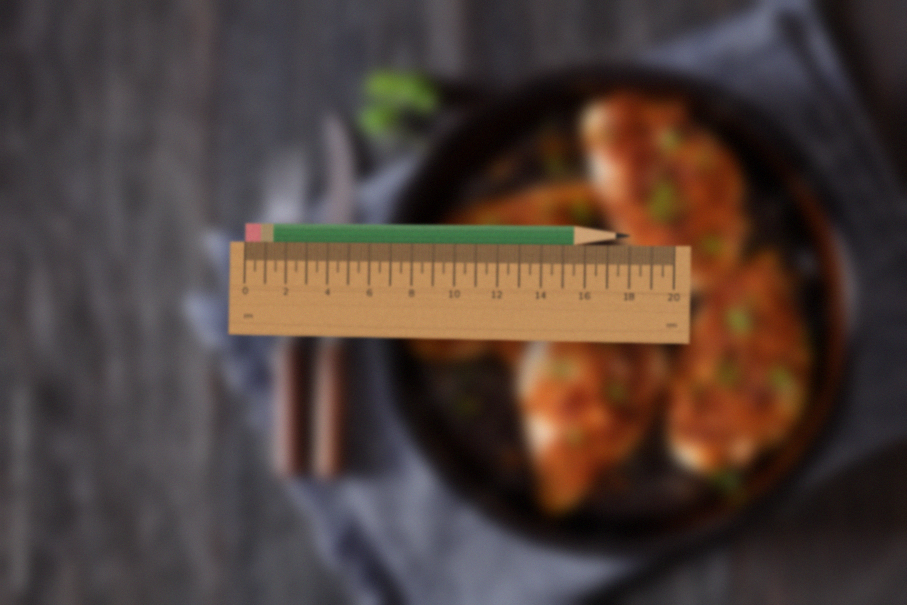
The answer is 18 cm
